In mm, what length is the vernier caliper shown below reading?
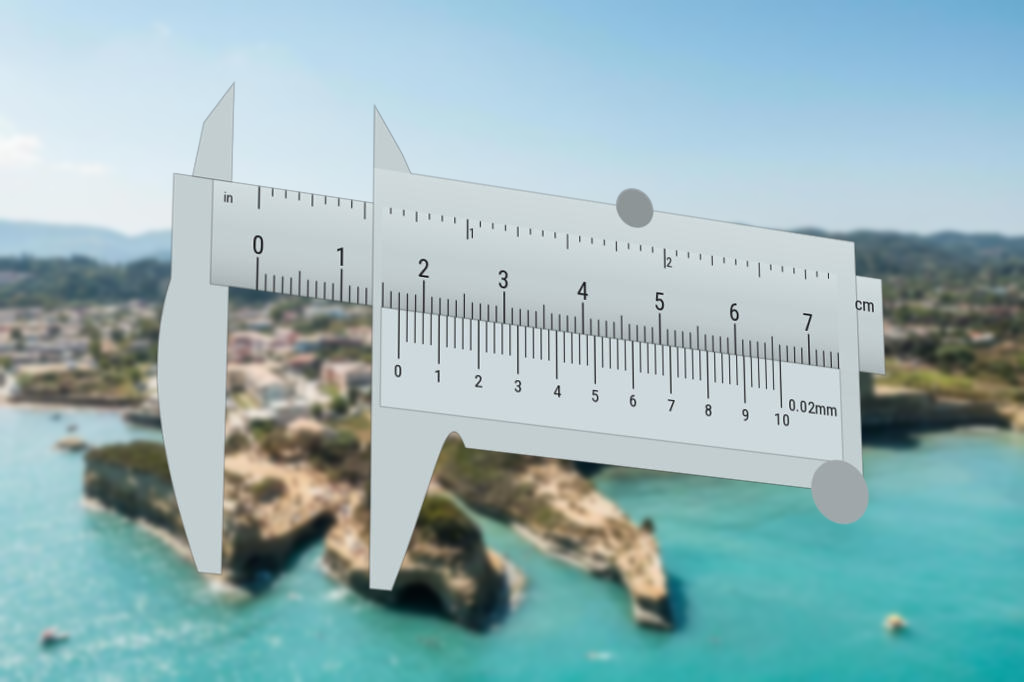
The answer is 17.0 mm
